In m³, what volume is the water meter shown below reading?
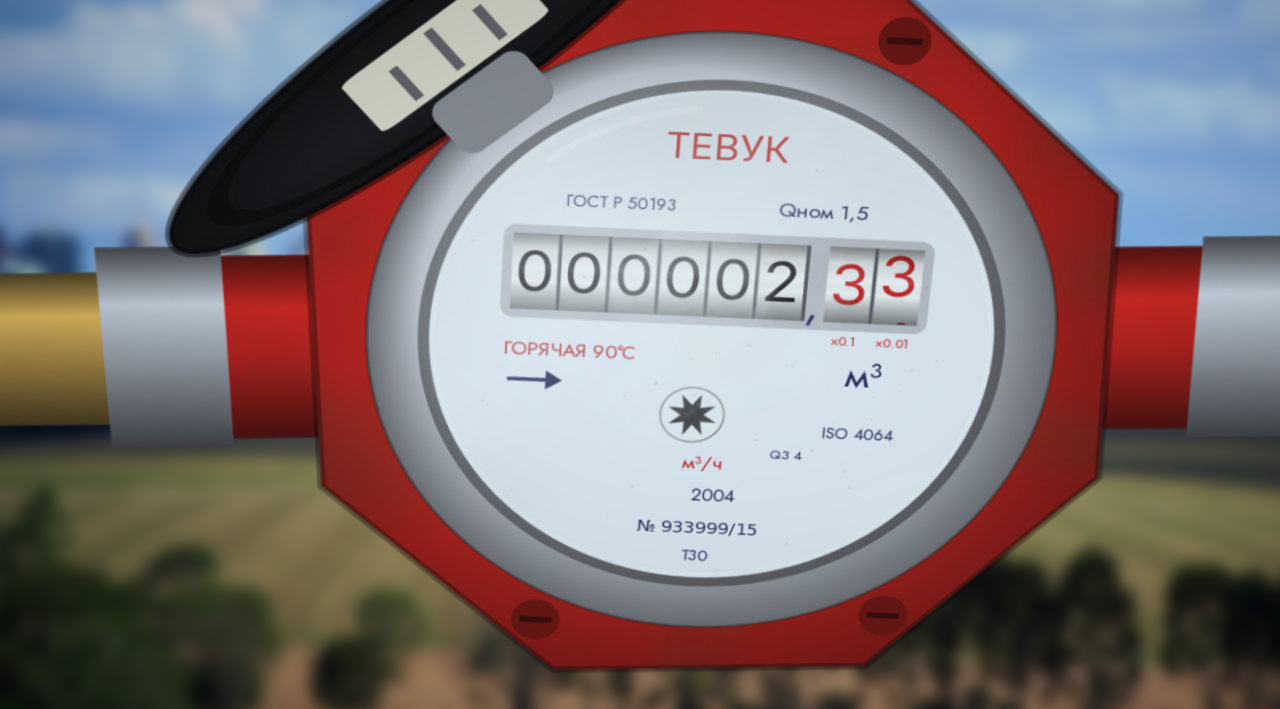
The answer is 2.33 m³
